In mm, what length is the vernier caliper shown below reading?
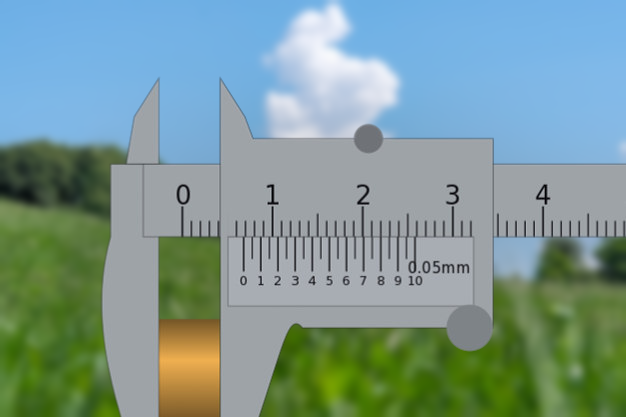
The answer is 6.8 mm
